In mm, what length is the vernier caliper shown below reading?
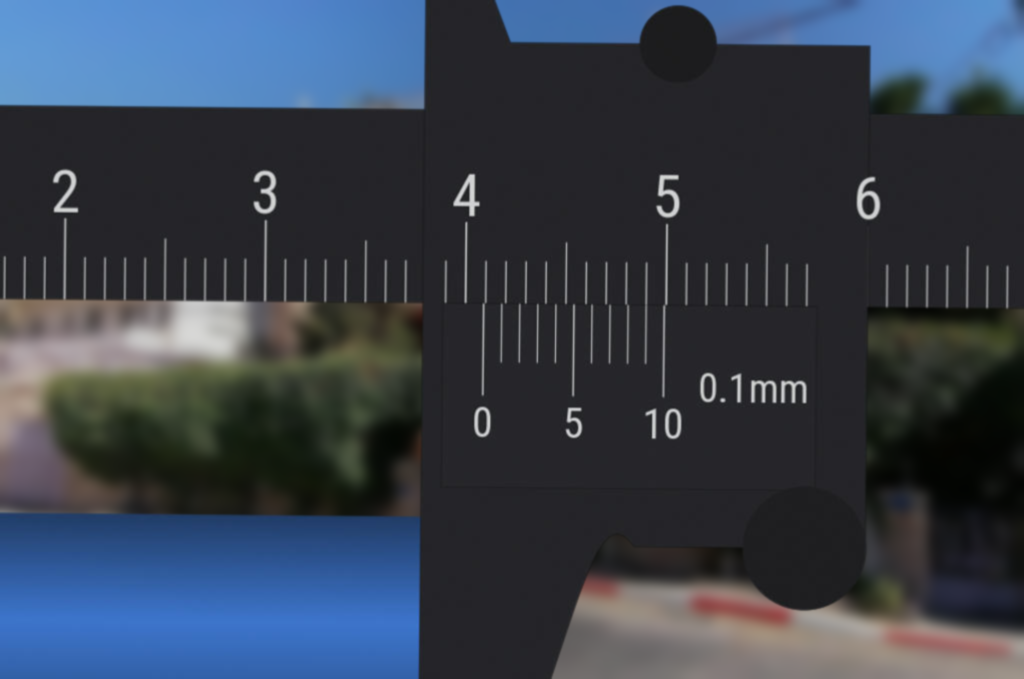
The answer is 40.9 mm
